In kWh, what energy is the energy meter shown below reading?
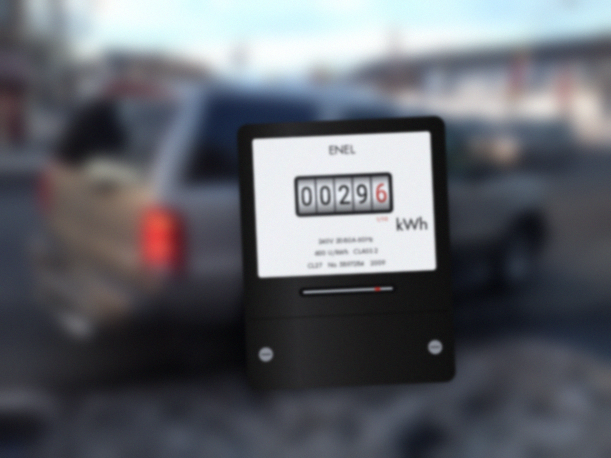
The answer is 29.6 kWh
